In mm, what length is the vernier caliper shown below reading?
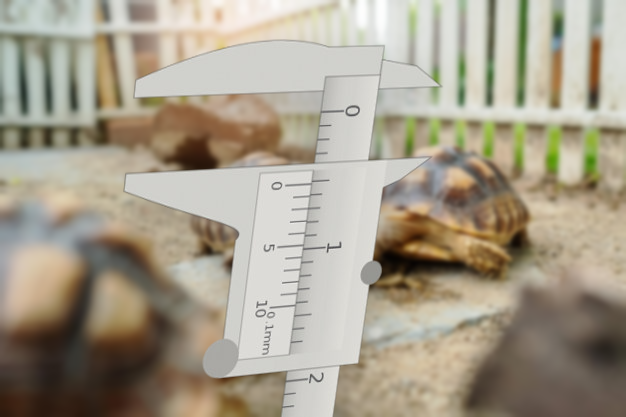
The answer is 5.2 mm
